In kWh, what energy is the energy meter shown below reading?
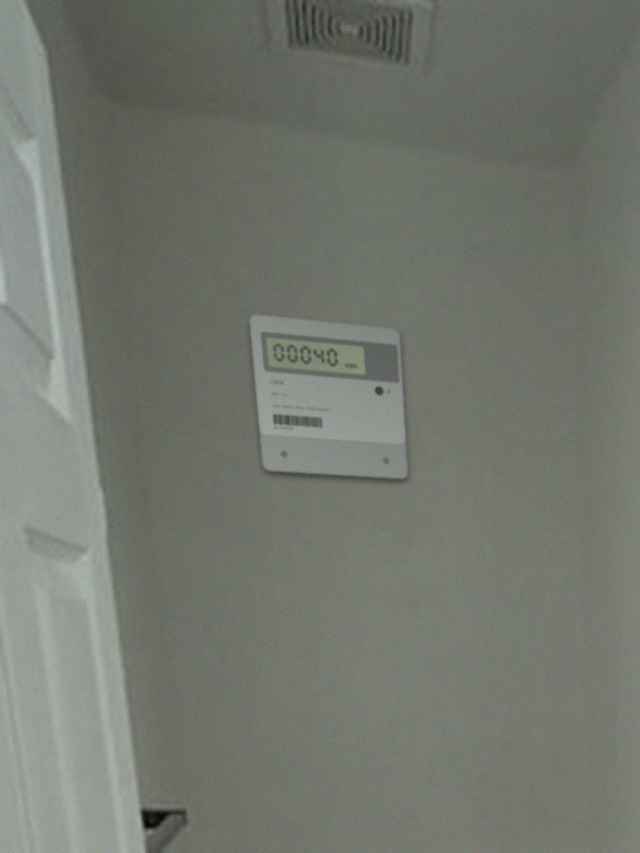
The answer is 40 kWh
